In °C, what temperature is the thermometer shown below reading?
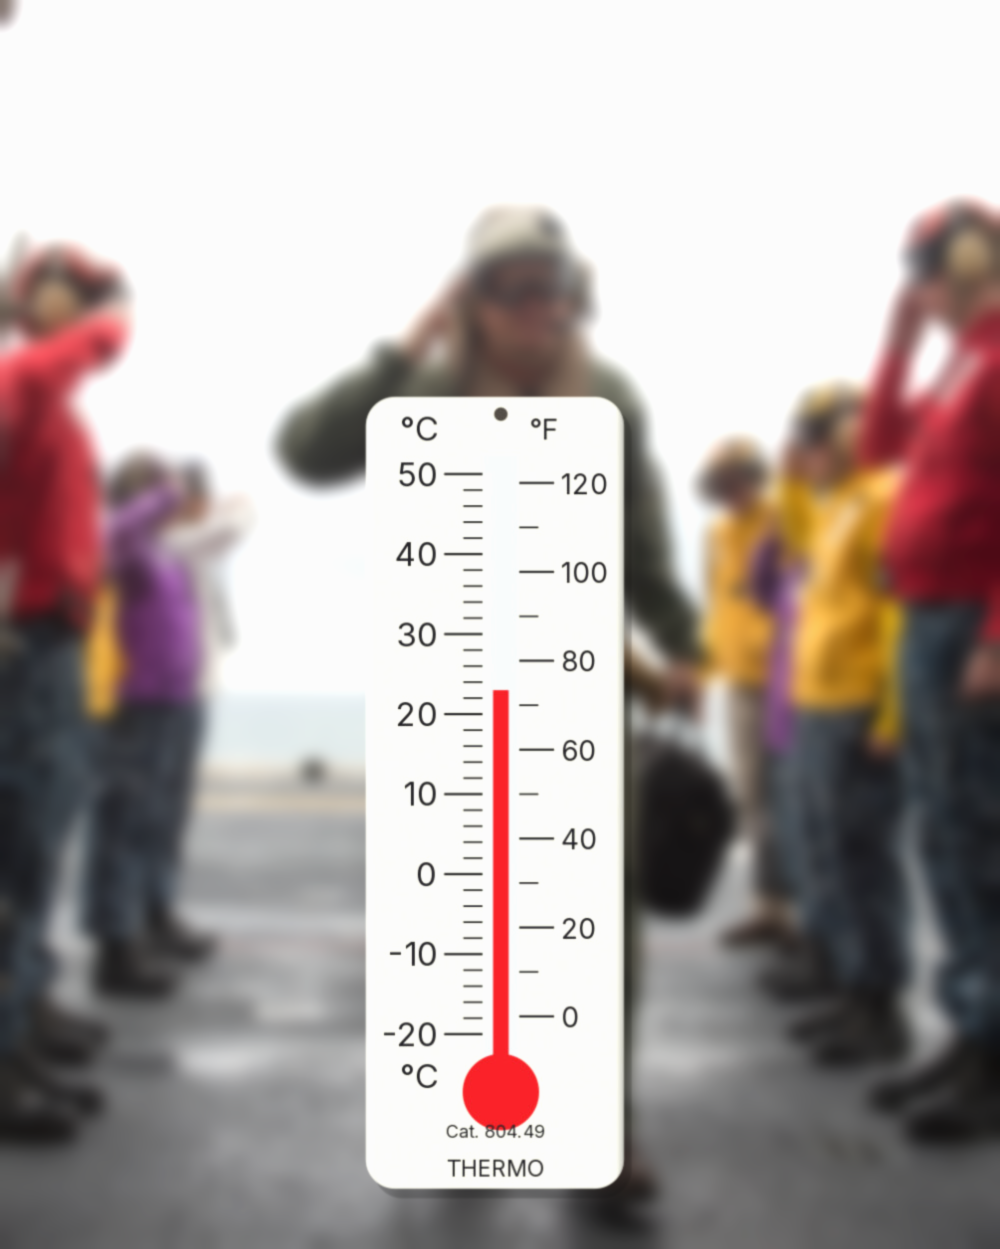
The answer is 23 °C
